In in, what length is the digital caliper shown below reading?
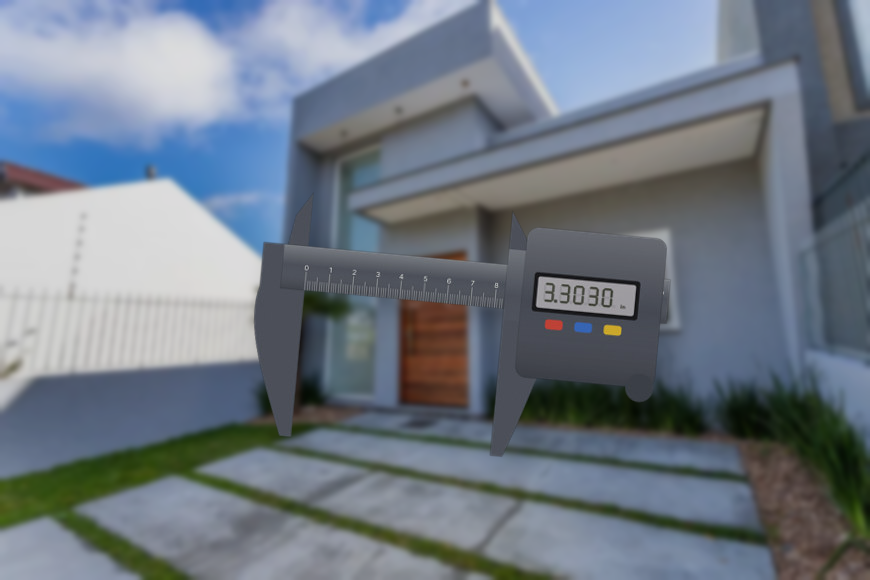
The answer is 3.3030 in
